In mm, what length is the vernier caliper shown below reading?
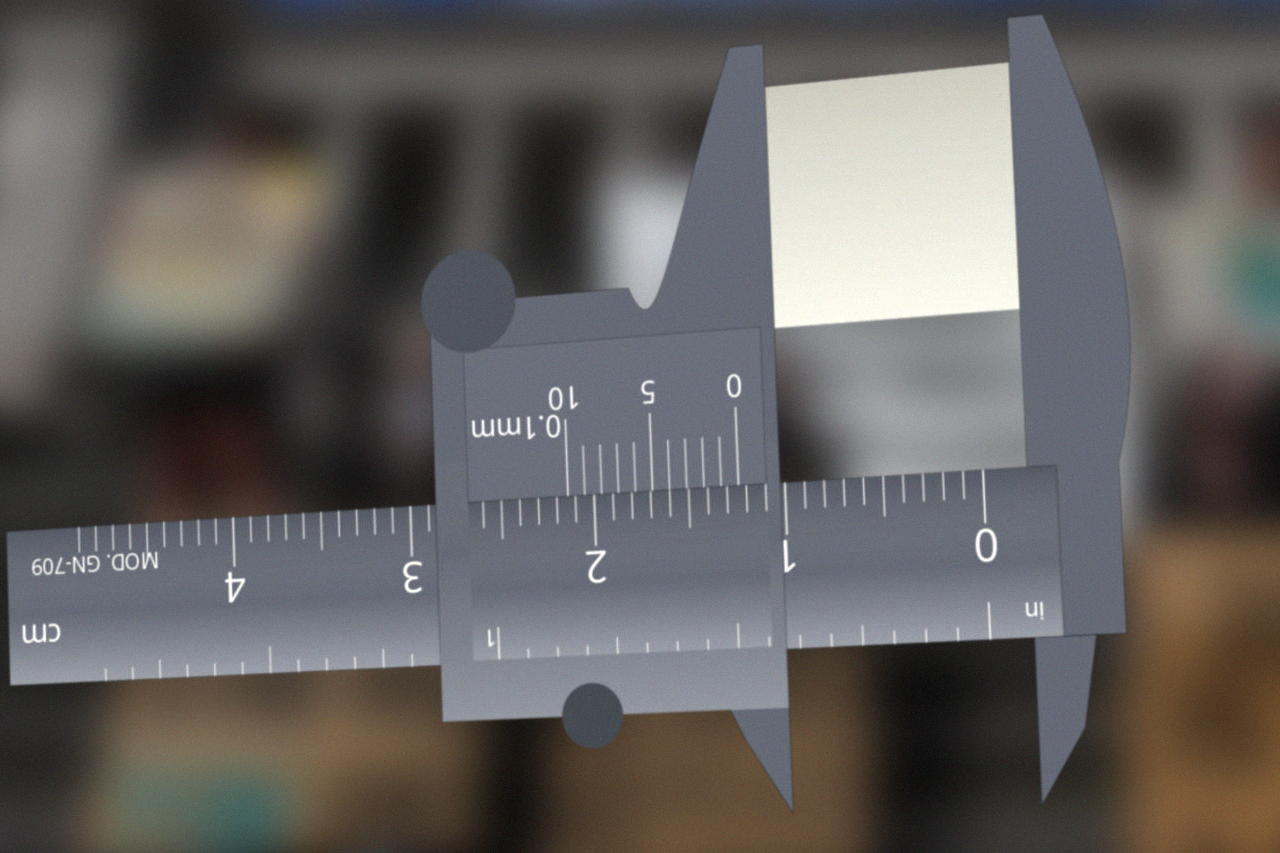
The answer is 12.4 mm
